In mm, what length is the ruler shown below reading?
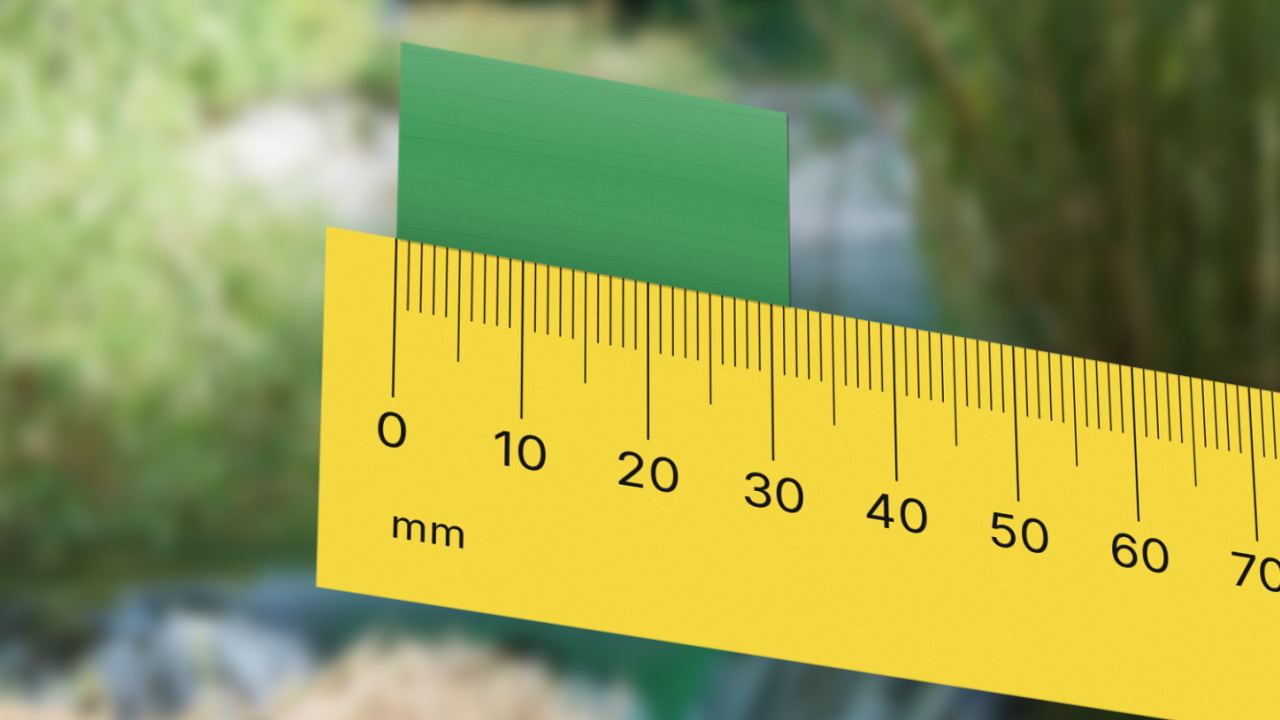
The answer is 31.5 mm
